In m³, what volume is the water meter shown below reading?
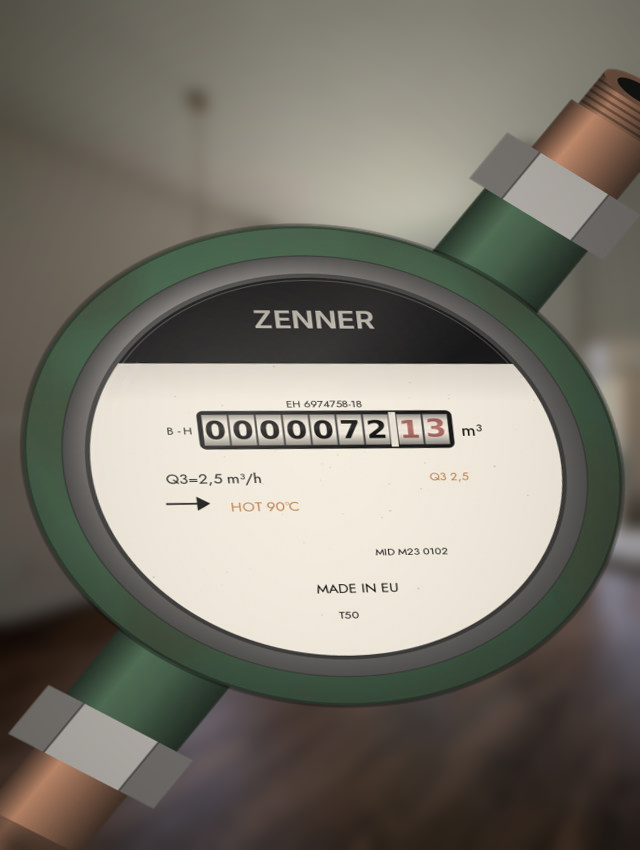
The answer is 72.13 m³
